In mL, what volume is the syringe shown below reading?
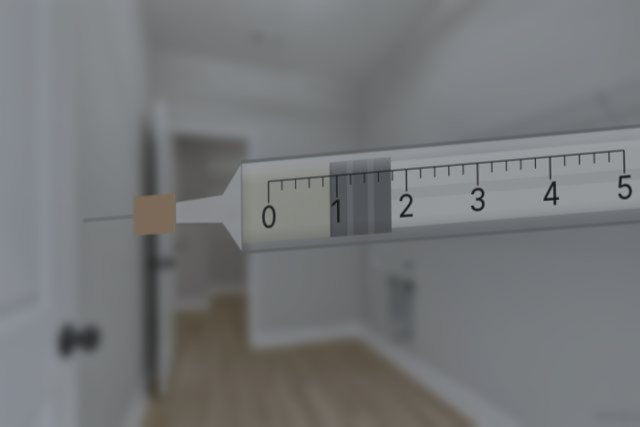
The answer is 0.9 mL
